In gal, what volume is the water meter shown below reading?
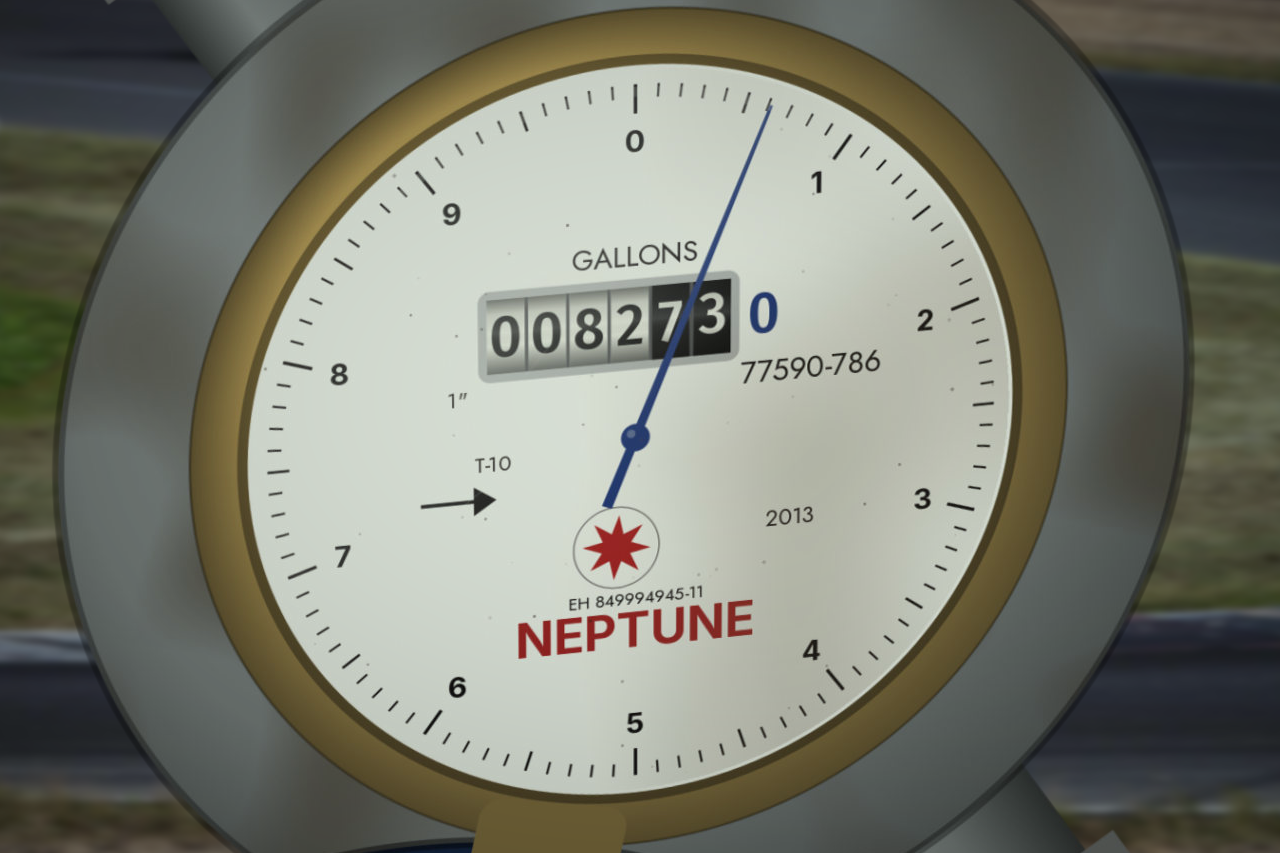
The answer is 82730.6 gal
